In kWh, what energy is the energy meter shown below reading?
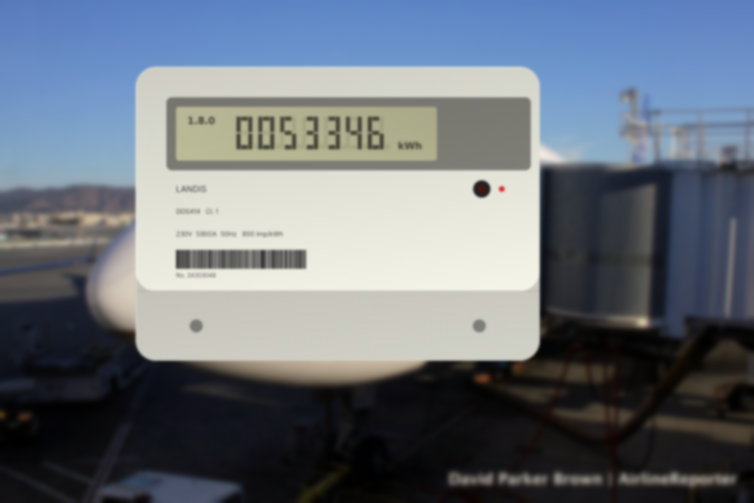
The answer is 53346 kWh
